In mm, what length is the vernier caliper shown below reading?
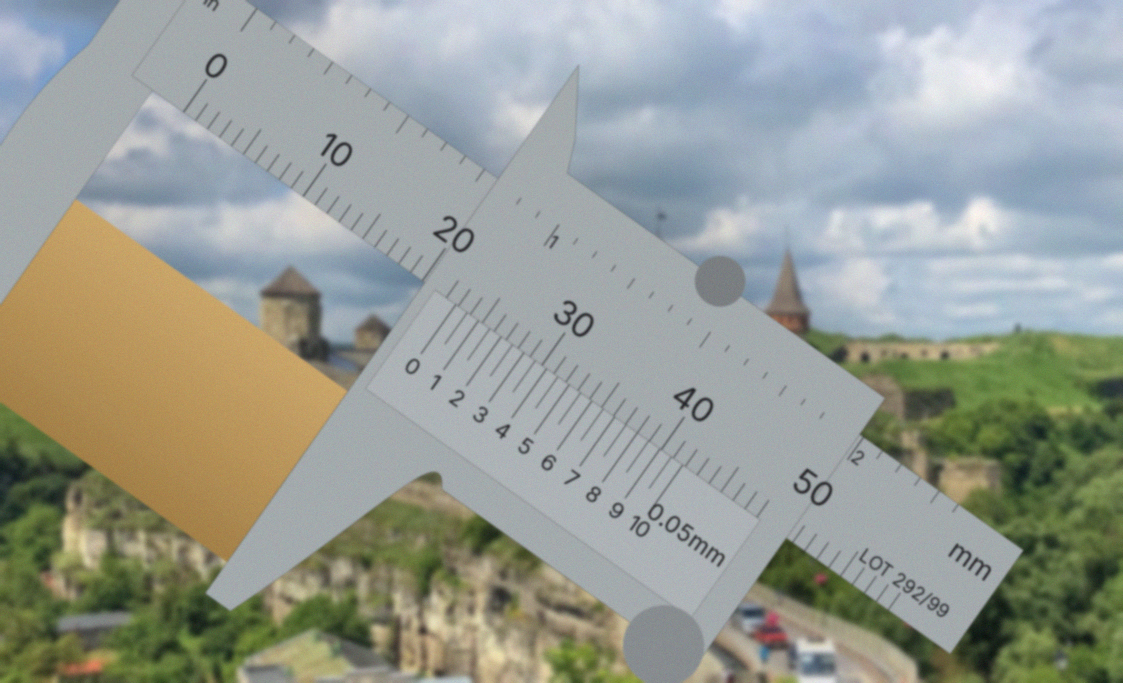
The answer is 22.8 mm
